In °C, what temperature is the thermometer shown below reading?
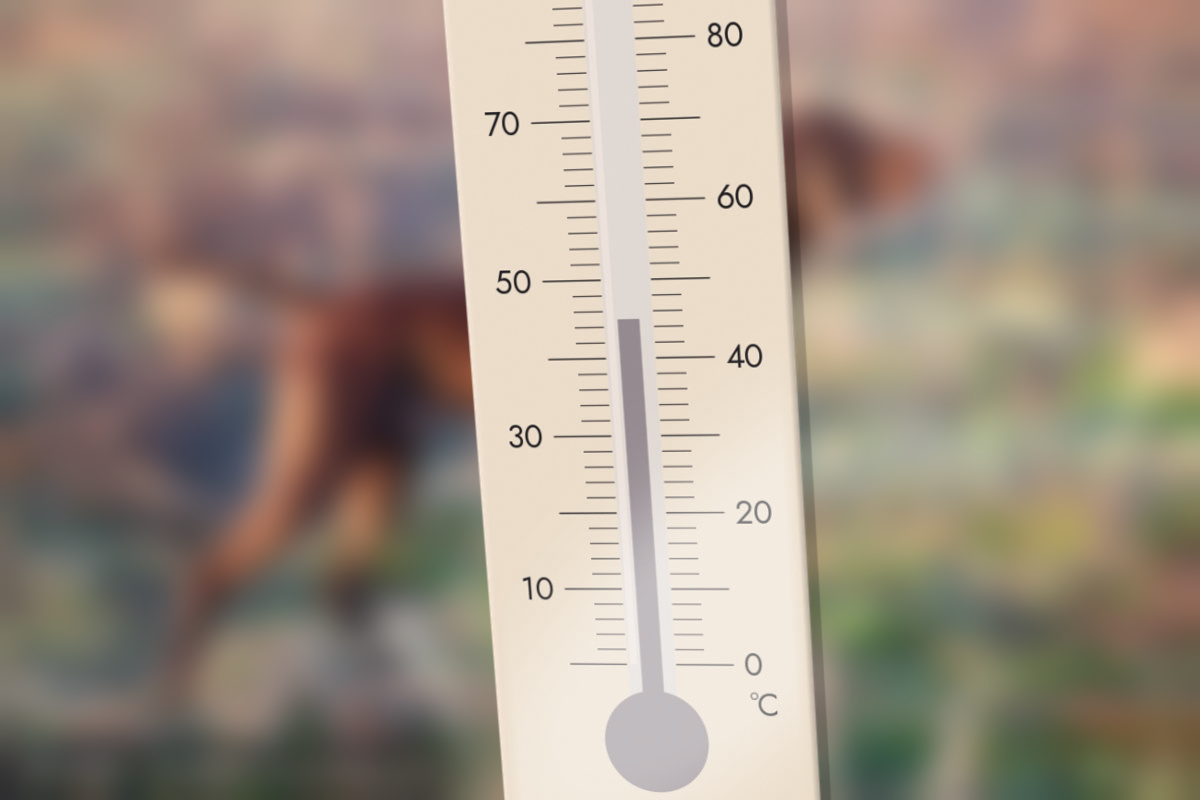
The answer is 45 °C
